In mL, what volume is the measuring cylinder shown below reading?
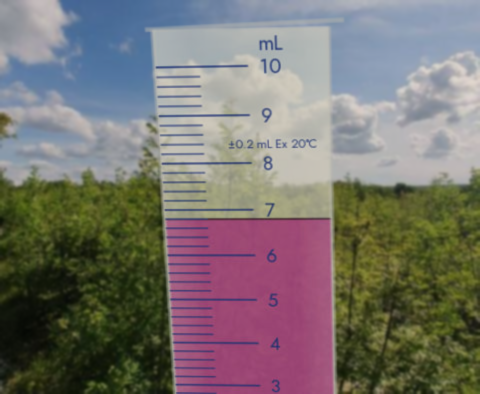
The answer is 6.8 mL
